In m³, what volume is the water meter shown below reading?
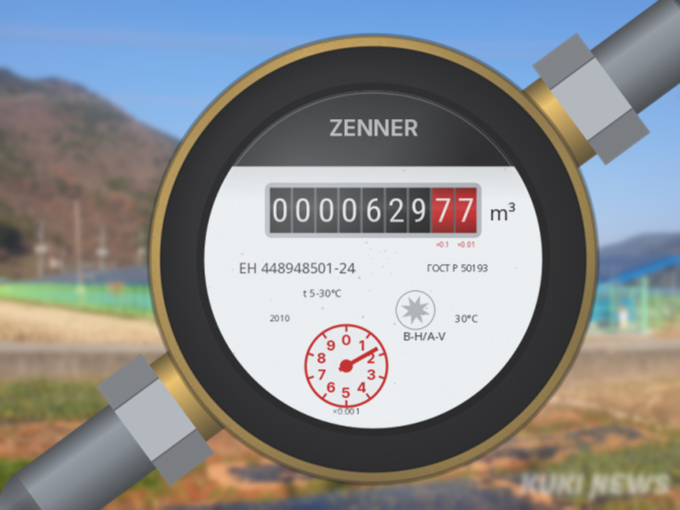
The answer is 629.771 m³
